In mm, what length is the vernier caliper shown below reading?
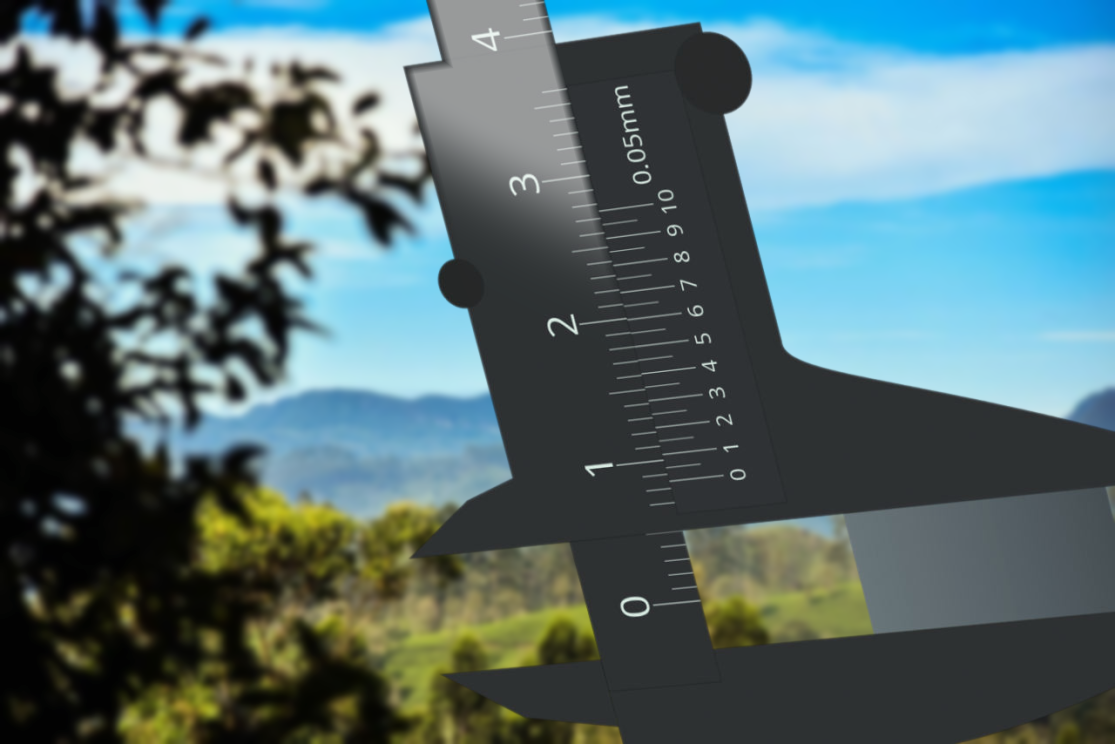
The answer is 8.5 mm
